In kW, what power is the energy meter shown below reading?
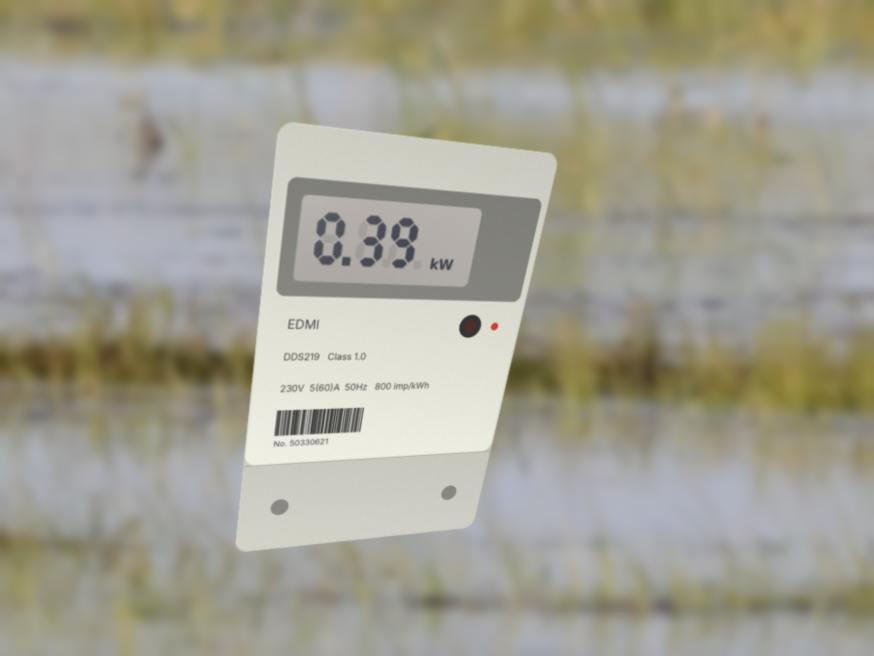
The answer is 0.39 kW
